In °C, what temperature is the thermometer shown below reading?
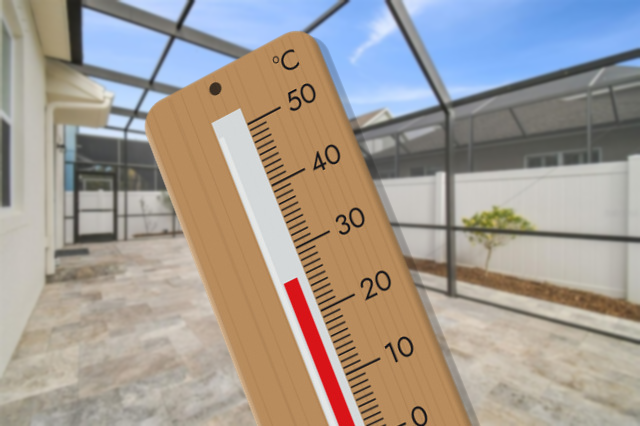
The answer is 26 °C
